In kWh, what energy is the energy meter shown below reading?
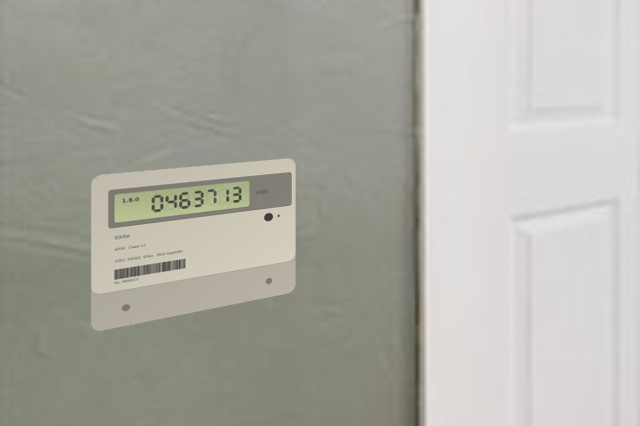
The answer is 463713 kWh
